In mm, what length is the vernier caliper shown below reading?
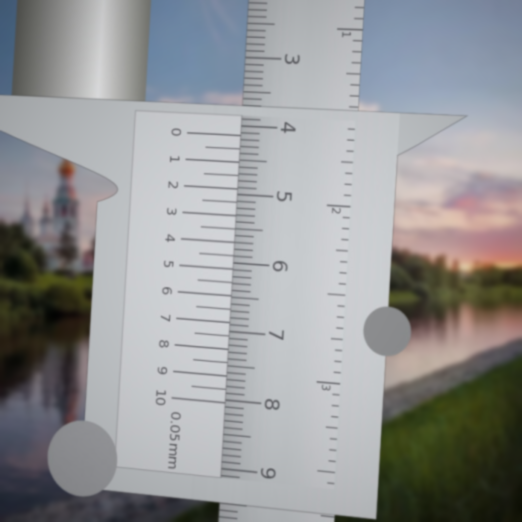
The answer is 41.4 mm
